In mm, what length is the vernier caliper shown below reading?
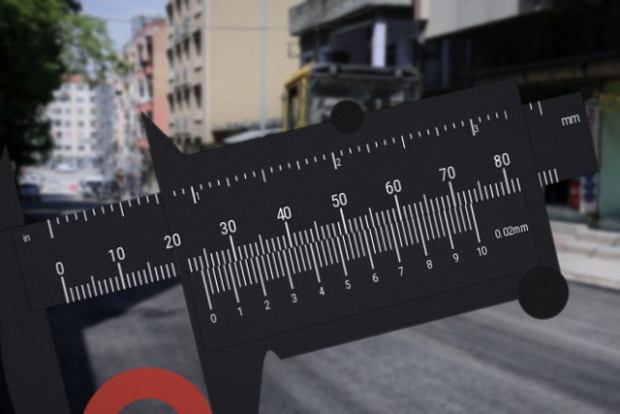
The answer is 23.8 mm
